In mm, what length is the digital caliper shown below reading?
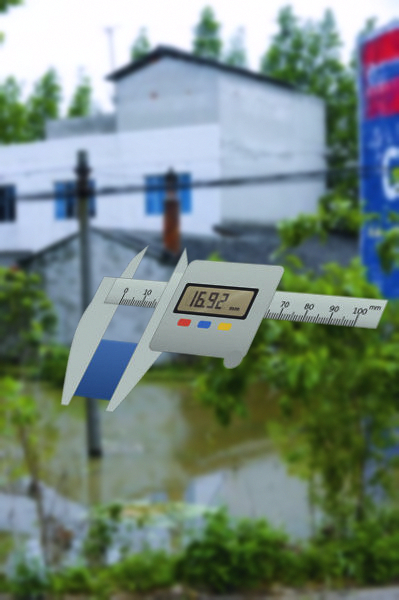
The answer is 16.92 mm
